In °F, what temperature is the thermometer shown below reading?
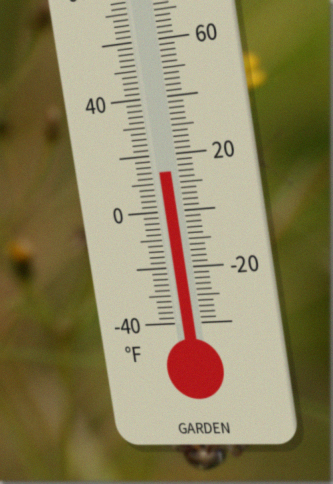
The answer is 14 °F
